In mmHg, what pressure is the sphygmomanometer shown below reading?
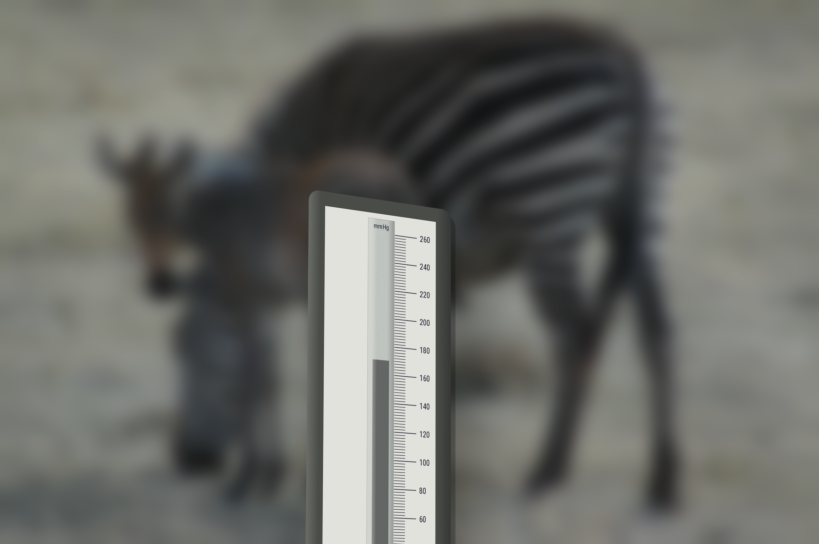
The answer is 170 mmHg
